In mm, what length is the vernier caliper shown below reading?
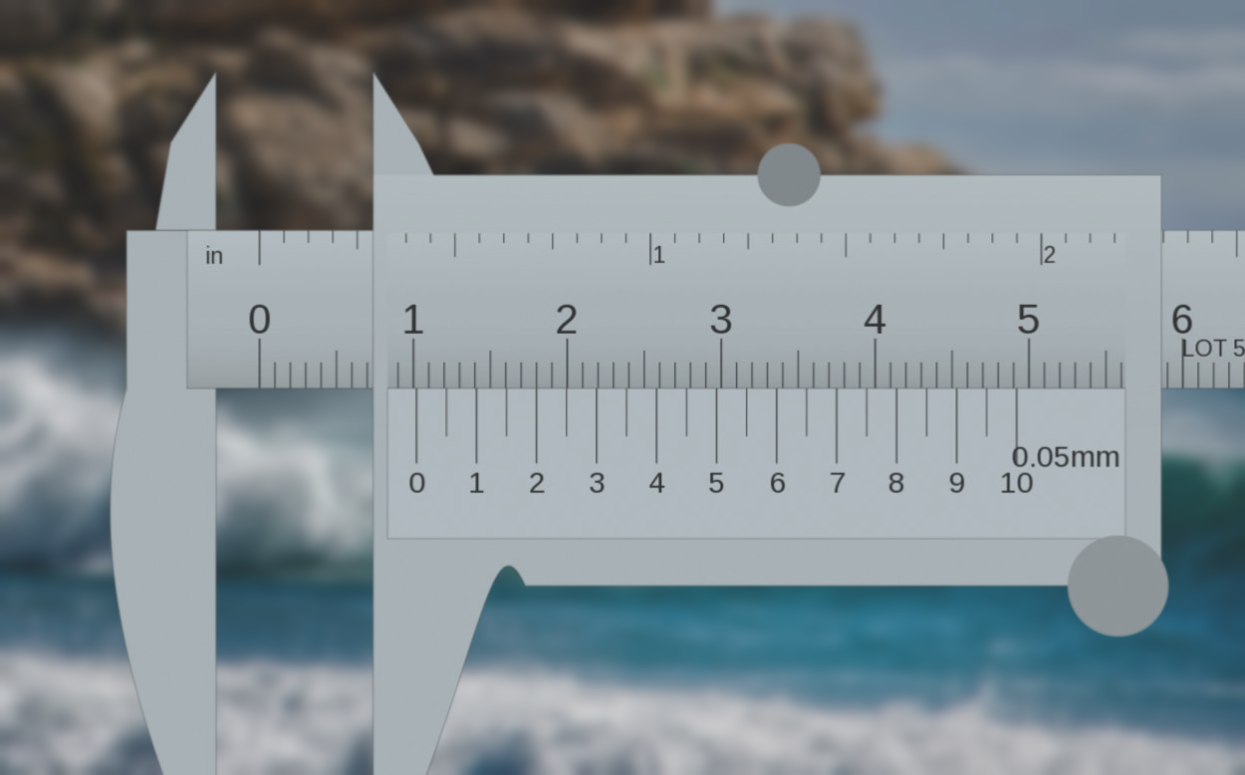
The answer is 10.2 mm
